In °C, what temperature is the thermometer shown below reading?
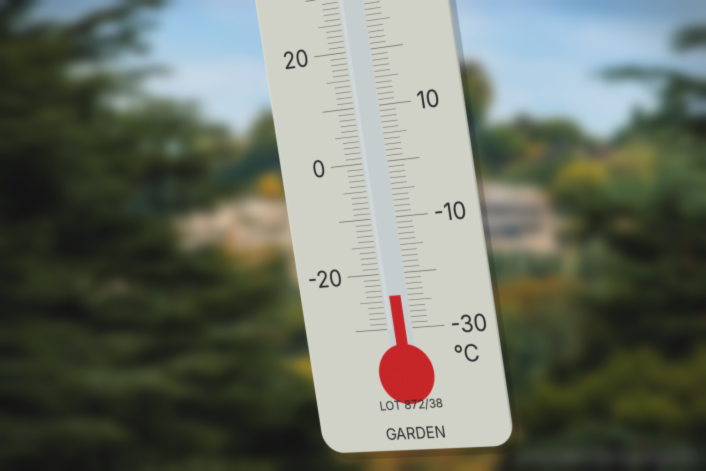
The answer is -24 °C
